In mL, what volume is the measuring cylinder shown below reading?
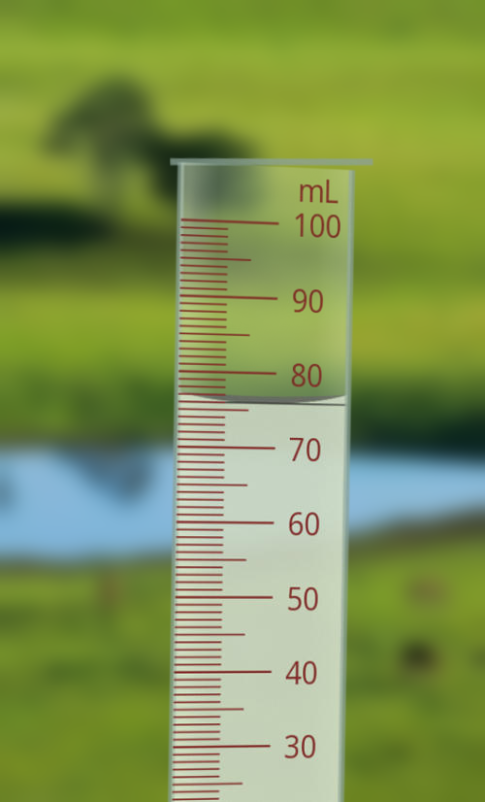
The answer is 76 mL
